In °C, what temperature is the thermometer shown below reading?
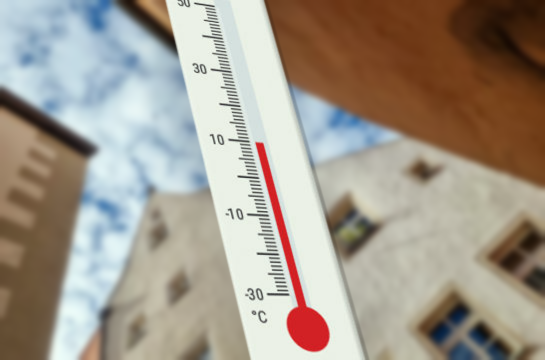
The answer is 10 °C
